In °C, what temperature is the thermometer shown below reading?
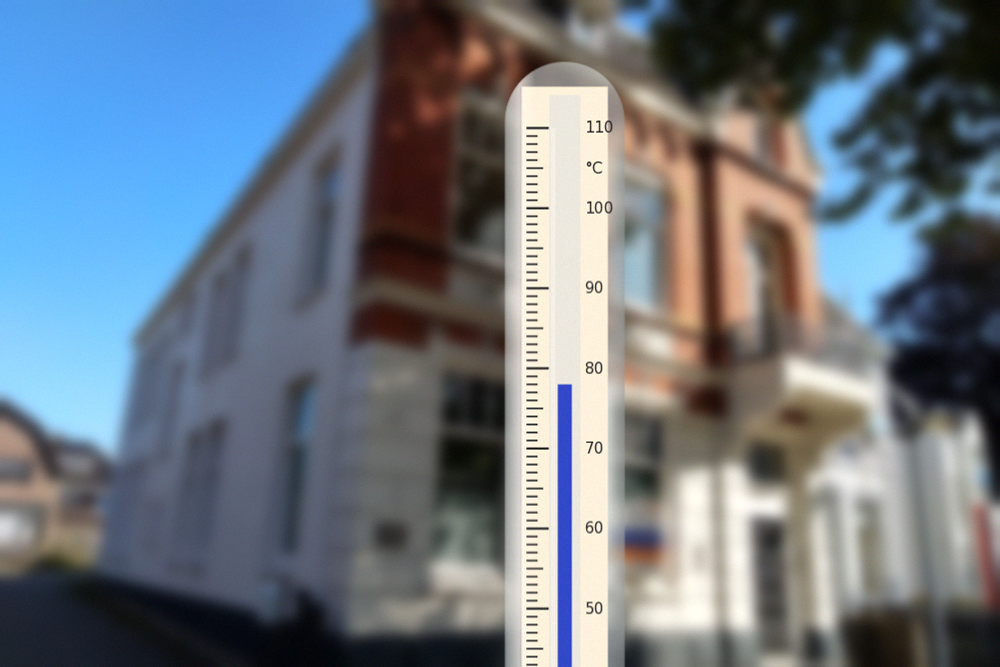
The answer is 78 °C
